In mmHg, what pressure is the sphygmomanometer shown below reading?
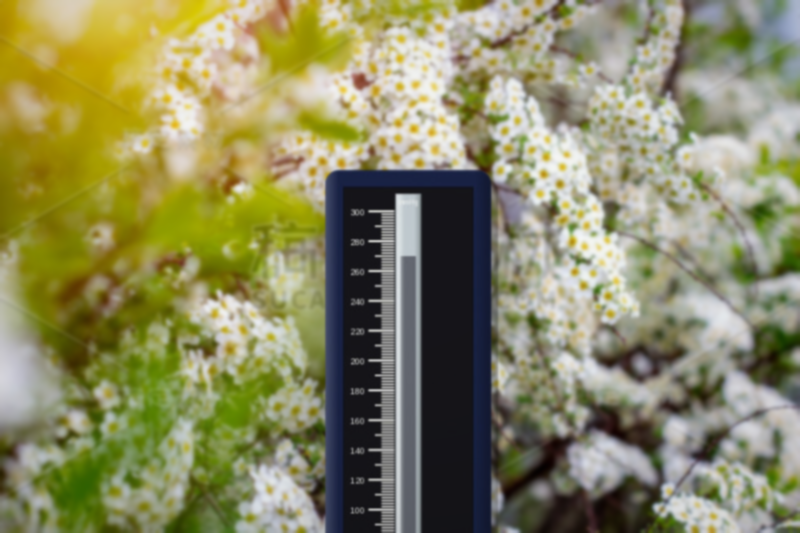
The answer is 270 mmHg
